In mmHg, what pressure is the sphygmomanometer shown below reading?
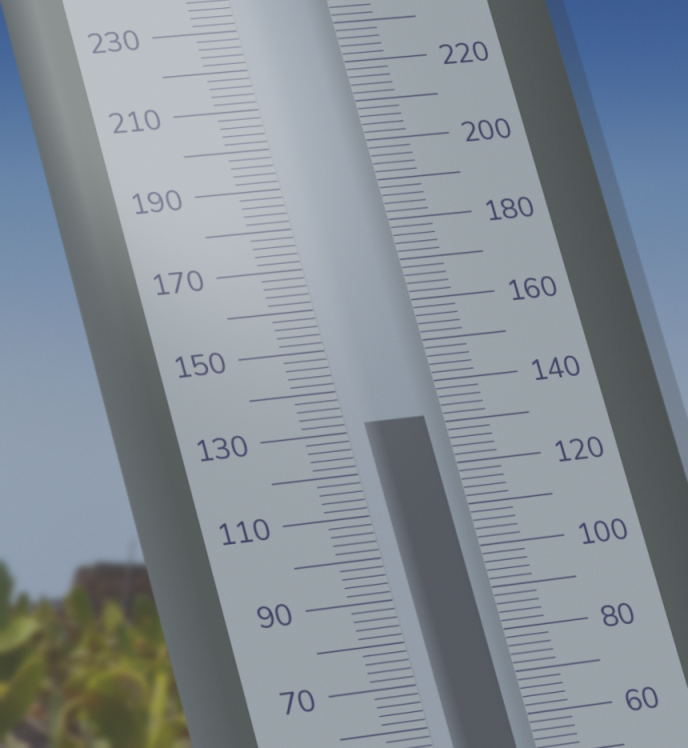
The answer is 132 mmHg
